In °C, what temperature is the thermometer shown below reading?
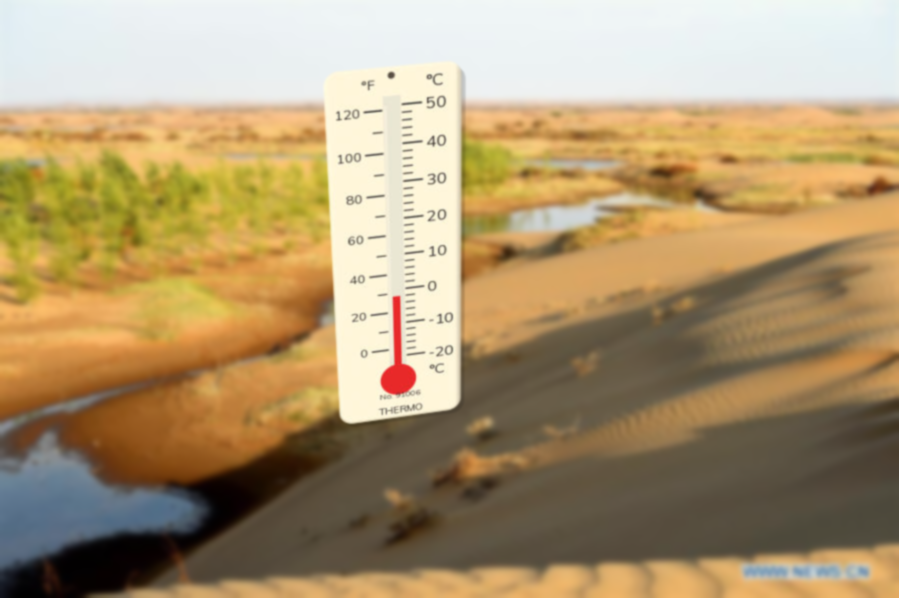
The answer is -2 °C
